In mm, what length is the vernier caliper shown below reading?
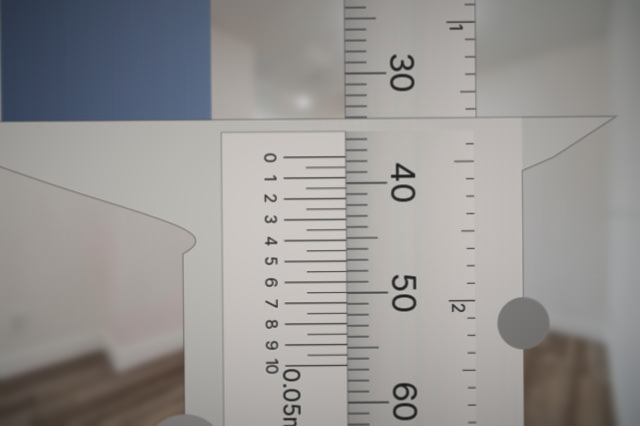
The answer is 37.6 mm
